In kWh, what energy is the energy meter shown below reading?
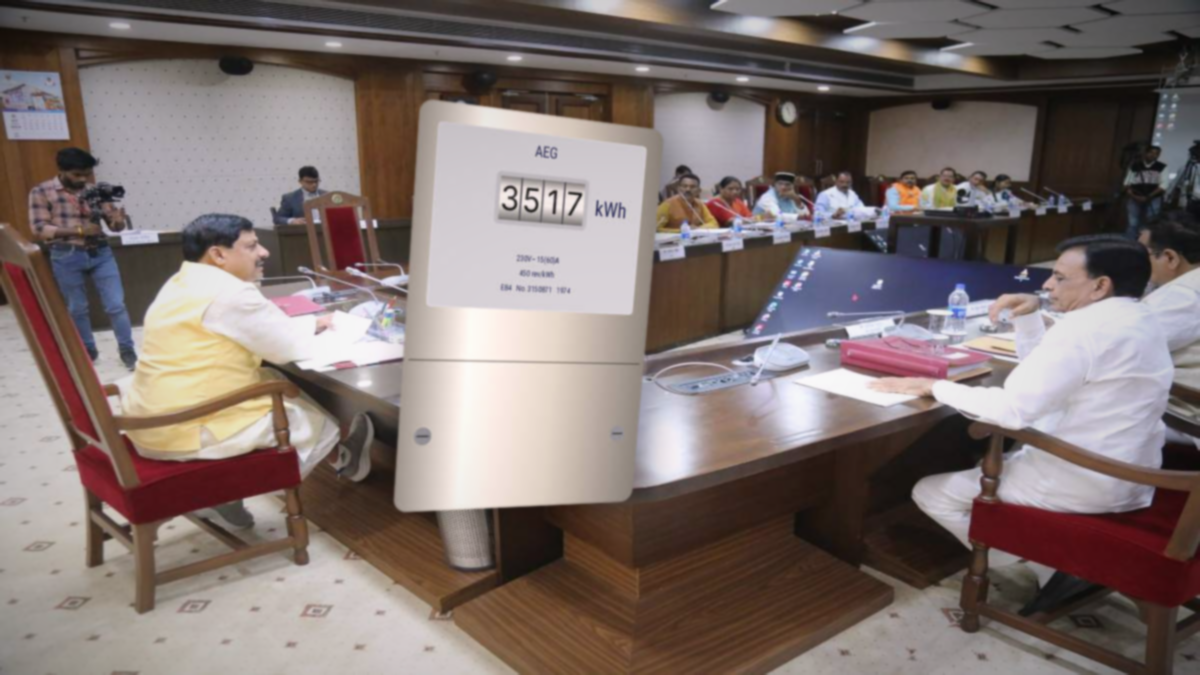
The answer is 3517 kWh
